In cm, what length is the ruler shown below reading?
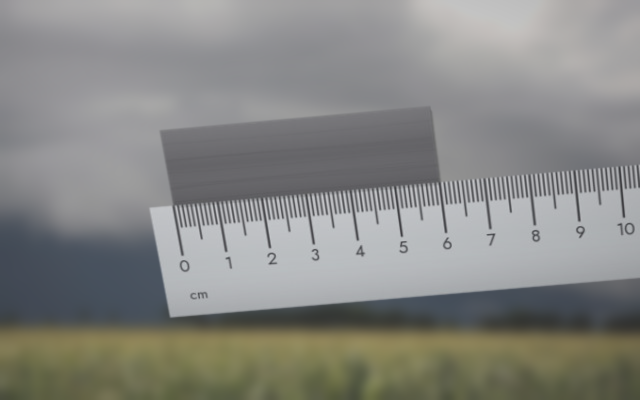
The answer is 6 cm
